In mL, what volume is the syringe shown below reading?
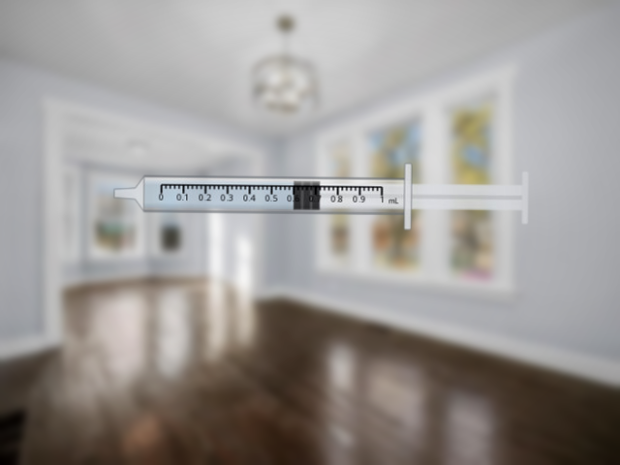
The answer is 0.6 mL
